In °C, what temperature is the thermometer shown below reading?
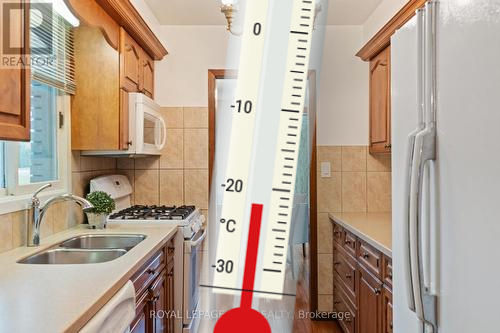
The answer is -22 °C
